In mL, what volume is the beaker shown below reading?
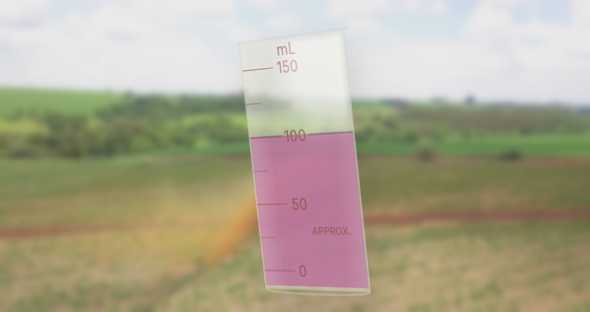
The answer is 100 mL
